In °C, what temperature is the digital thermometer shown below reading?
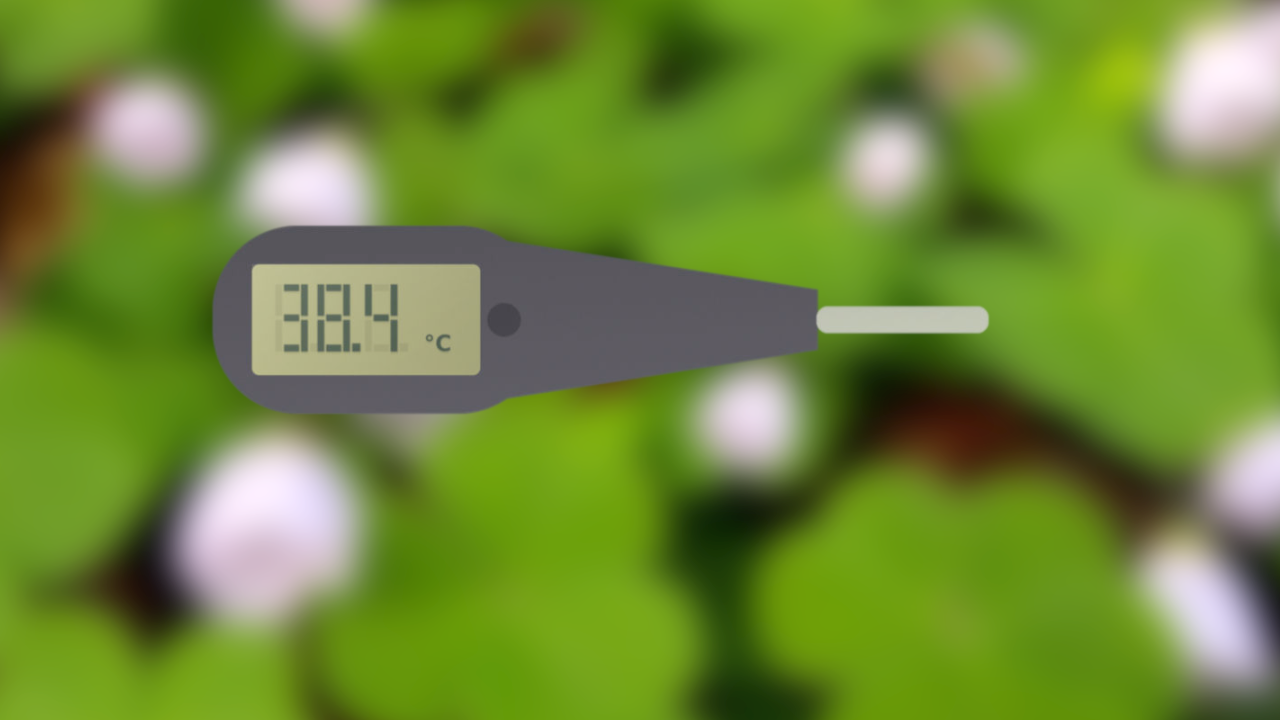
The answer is 38.4 °C
